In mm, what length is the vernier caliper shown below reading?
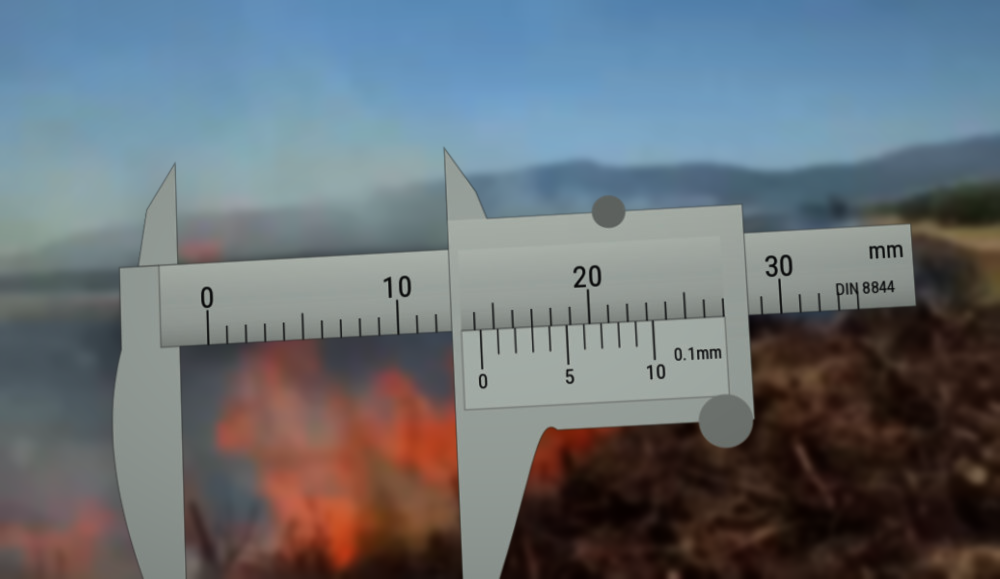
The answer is 14.3 mm
